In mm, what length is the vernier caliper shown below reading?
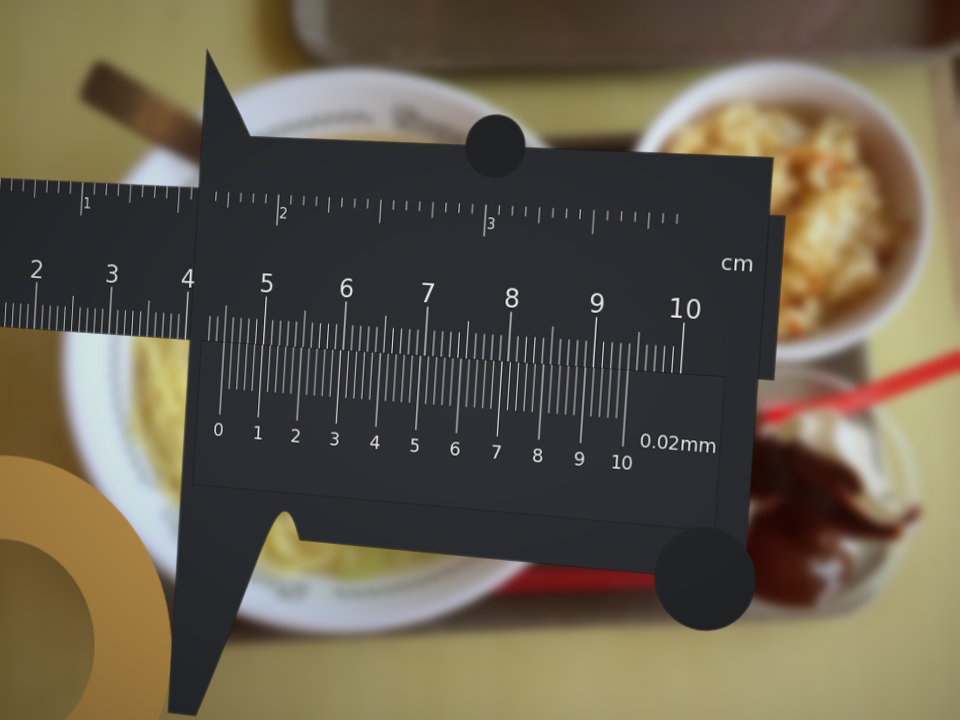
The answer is 45.0 mm
